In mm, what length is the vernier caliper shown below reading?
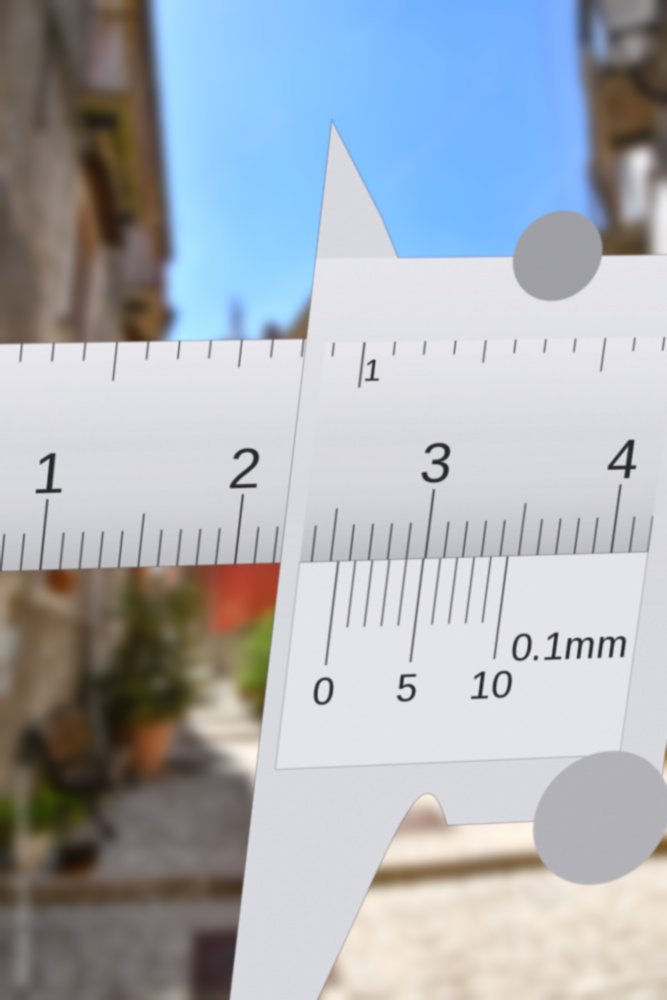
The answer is 25.4 mm
